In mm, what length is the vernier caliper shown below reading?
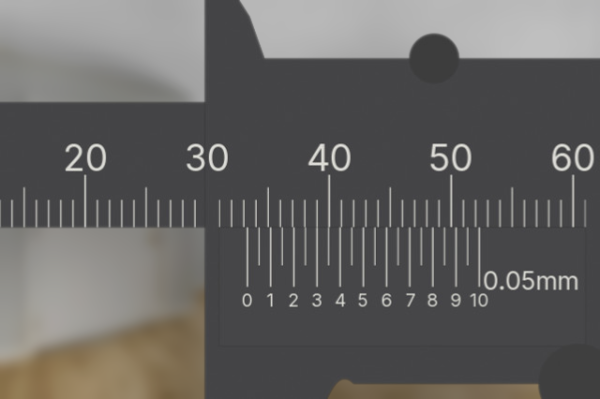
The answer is 33.3 mm
